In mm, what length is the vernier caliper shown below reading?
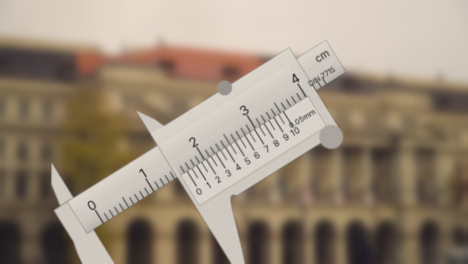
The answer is 16.5 mm
